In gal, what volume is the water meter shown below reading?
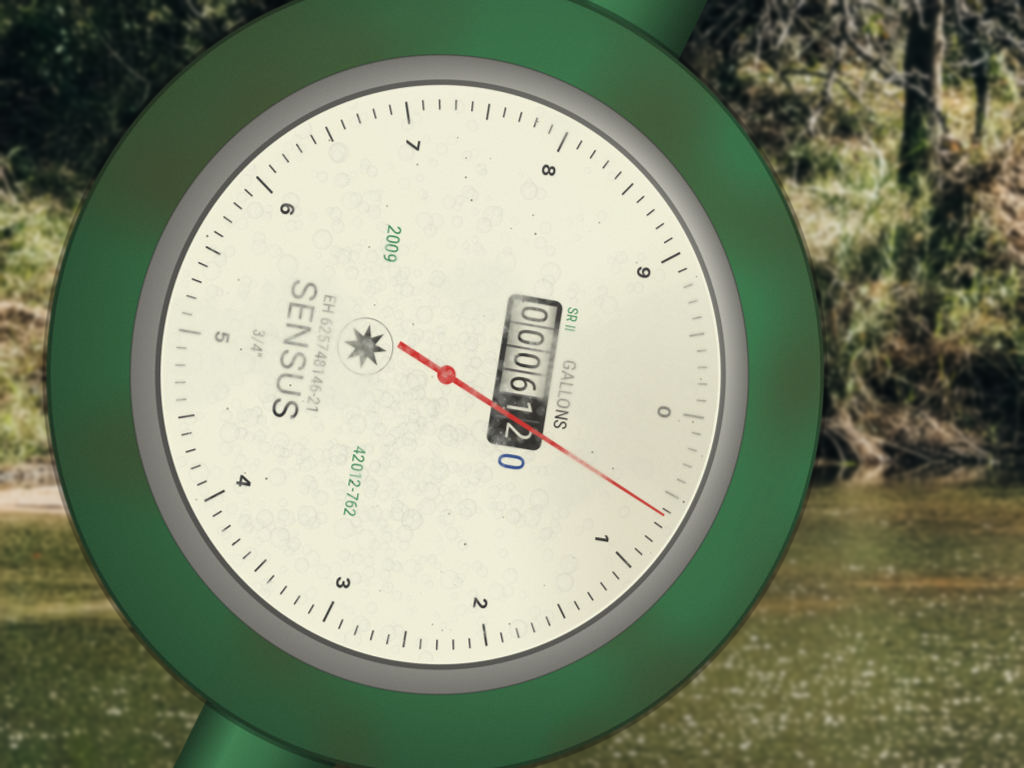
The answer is 6120.6 gal
